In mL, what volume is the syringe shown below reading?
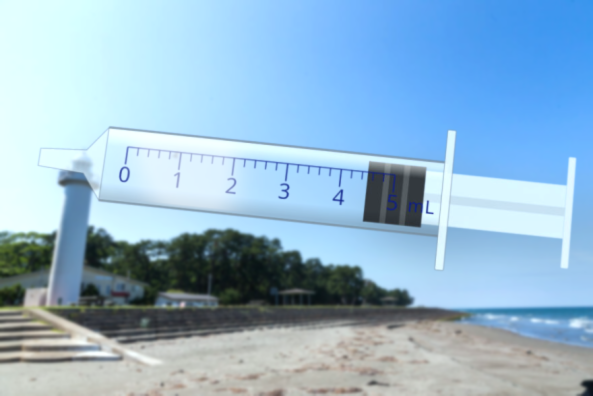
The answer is 4.5 mL
